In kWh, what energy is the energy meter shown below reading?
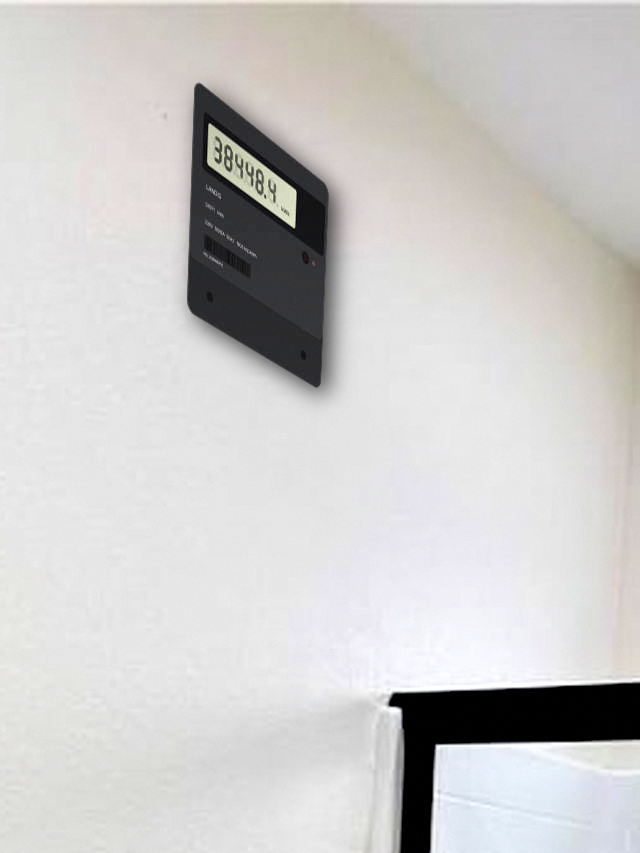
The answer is 38448.4 kWh
